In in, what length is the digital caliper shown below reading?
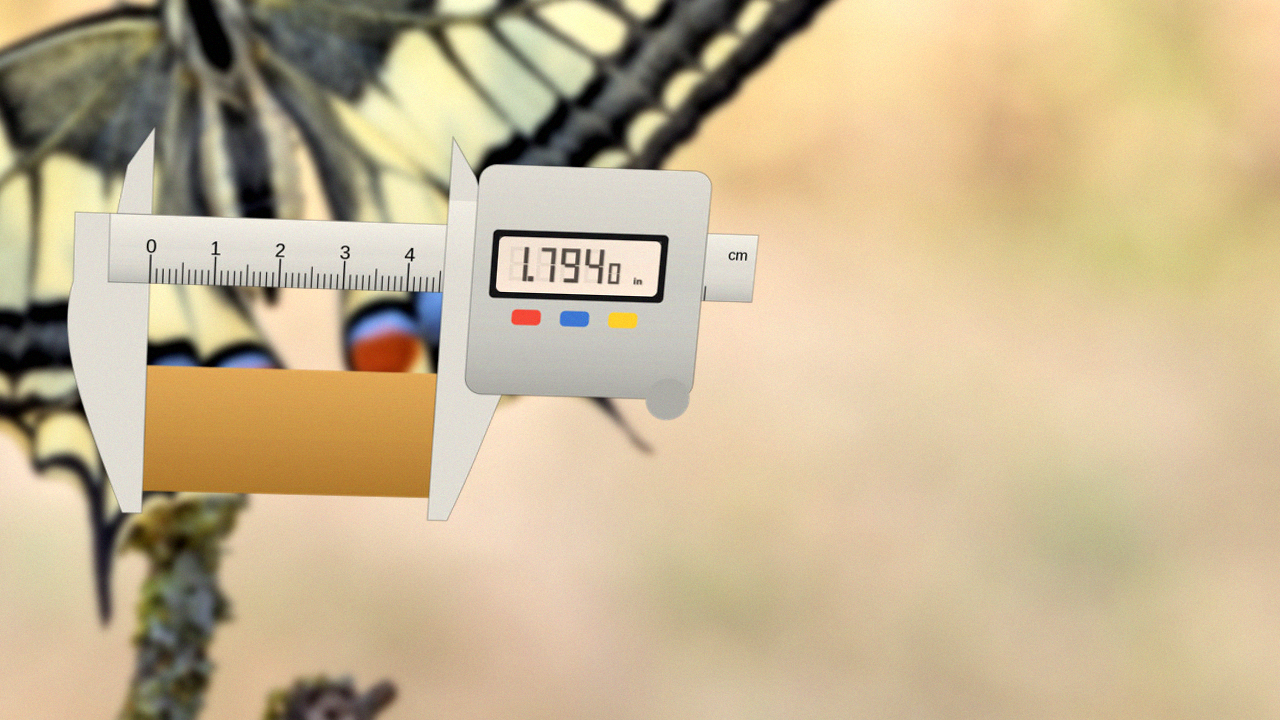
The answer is 1.7940 in
